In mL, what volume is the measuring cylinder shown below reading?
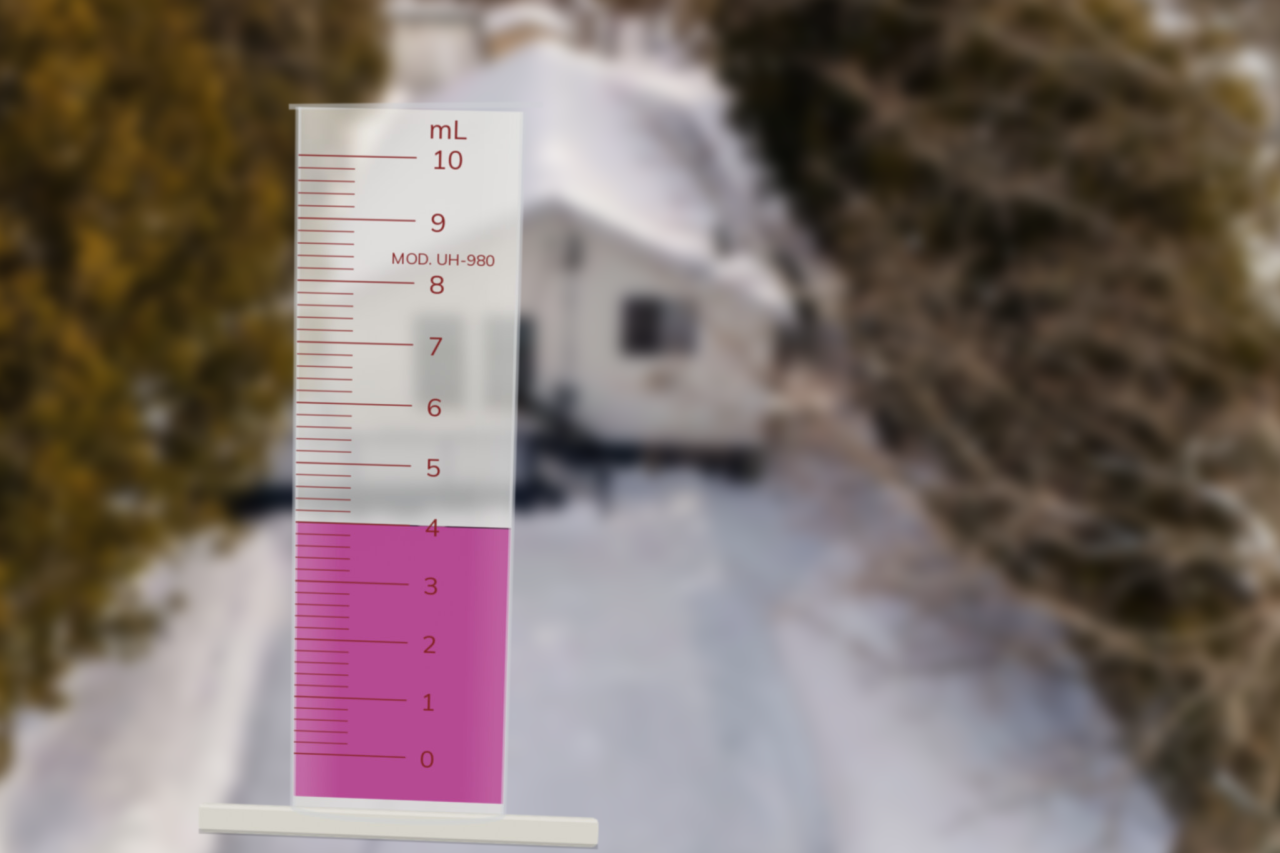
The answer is 4 mL
